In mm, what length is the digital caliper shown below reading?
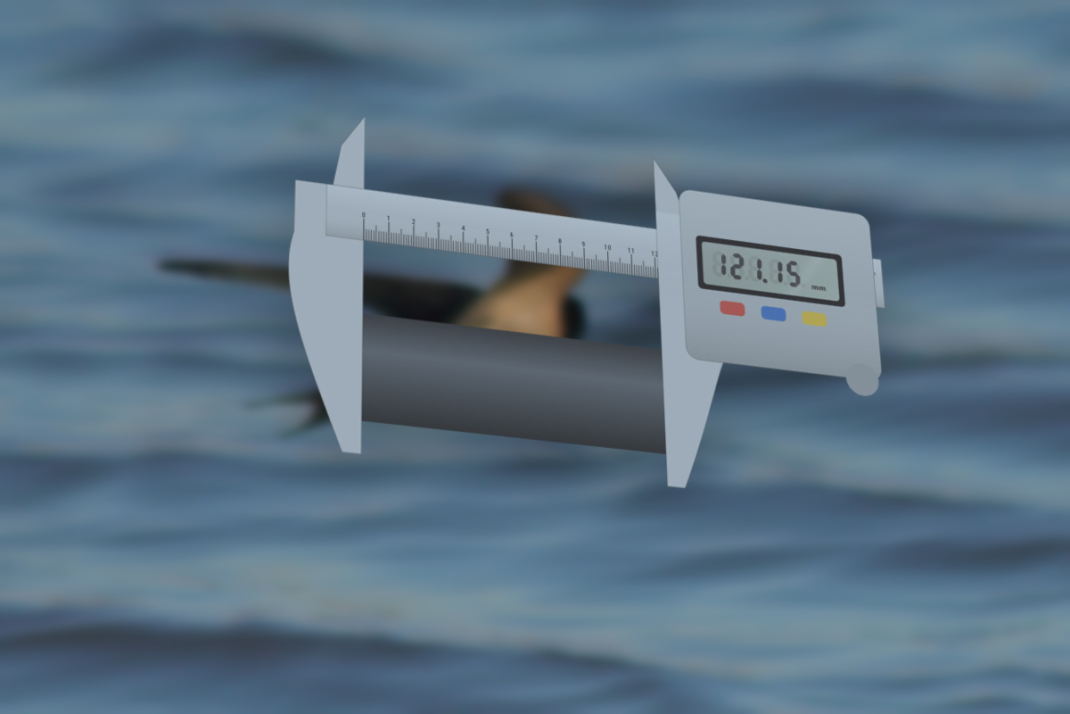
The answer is 121.15 mm
